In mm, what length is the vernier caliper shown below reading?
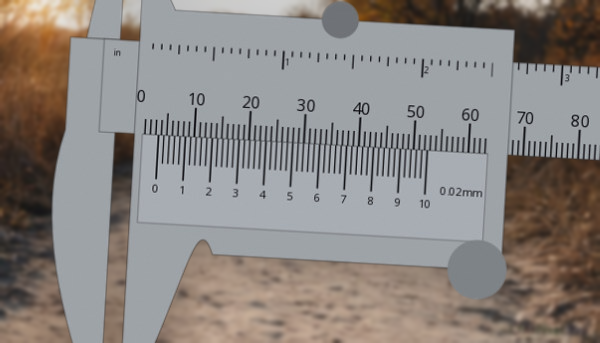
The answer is 3.5 mm
